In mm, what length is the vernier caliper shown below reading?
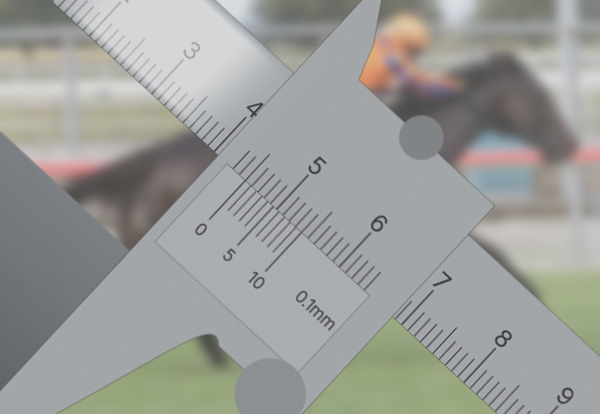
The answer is 45.0 mm
